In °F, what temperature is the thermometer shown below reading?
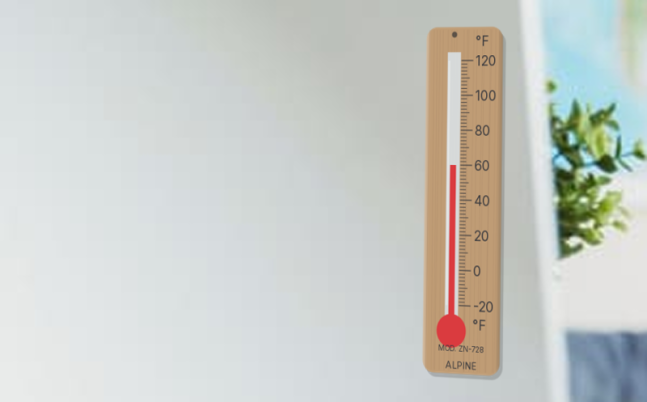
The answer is 60 °F
